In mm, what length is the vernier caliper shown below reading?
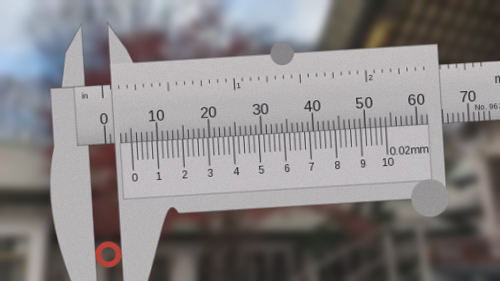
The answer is 5.0 mm
